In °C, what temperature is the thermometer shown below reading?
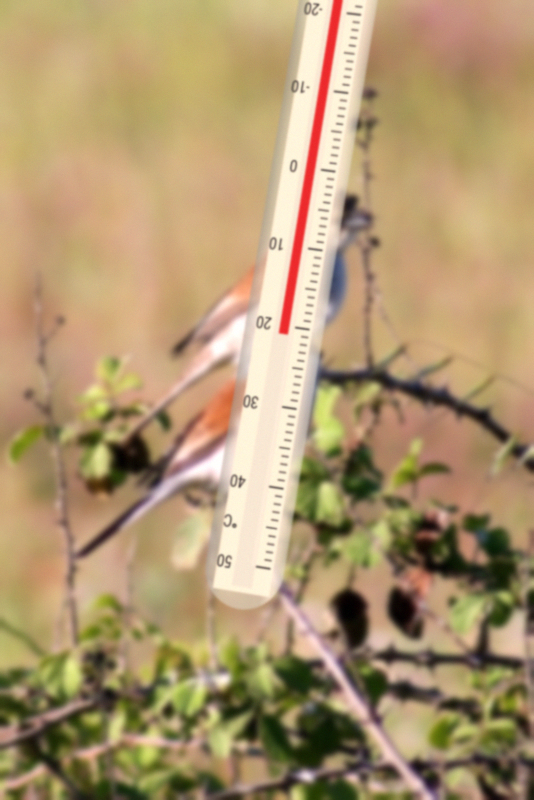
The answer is 21 °C
